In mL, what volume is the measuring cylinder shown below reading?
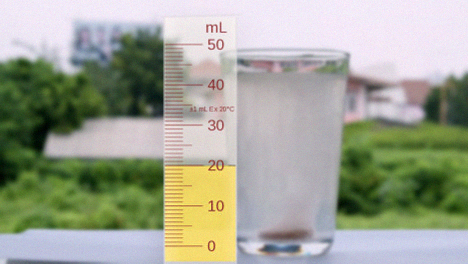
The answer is 20 mL
